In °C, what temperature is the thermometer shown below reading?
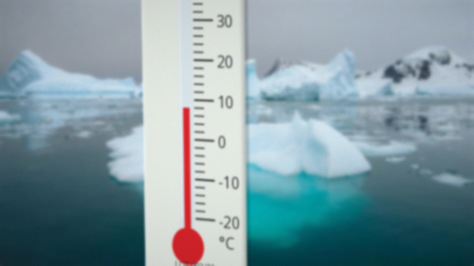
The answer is 8 °C
